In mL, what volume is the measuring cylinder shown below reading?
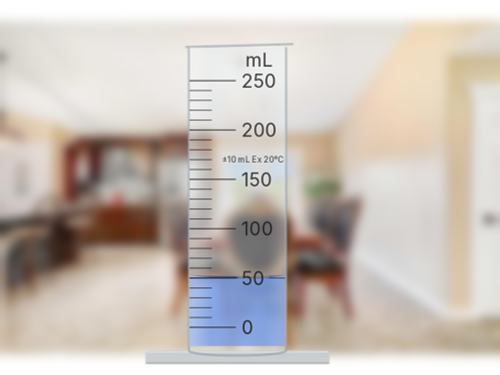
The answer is 50 mL
